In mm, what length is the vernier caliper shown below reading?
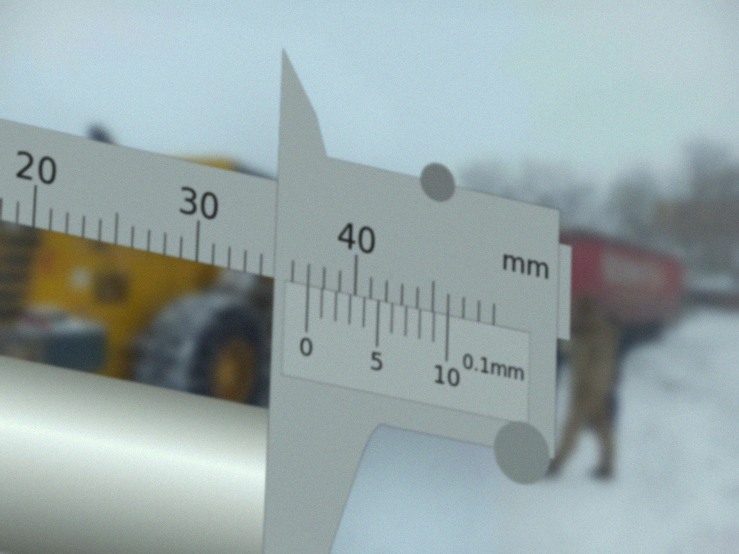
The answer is 37.0 mm
